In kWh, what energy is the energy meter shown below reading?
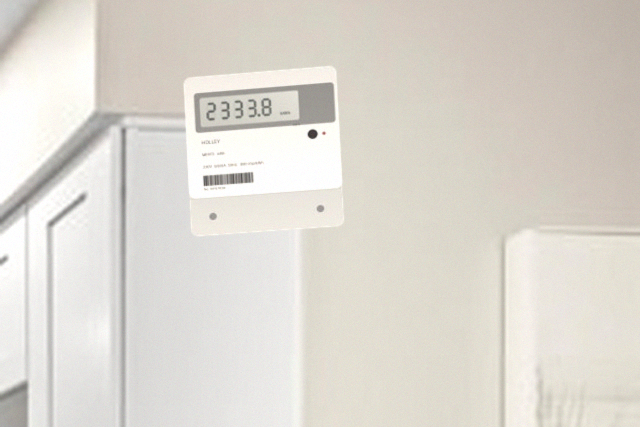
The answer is 2333.8 kWh
